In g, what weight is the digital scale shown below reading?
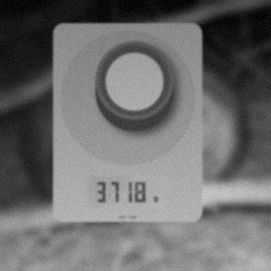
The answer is 3718 g
